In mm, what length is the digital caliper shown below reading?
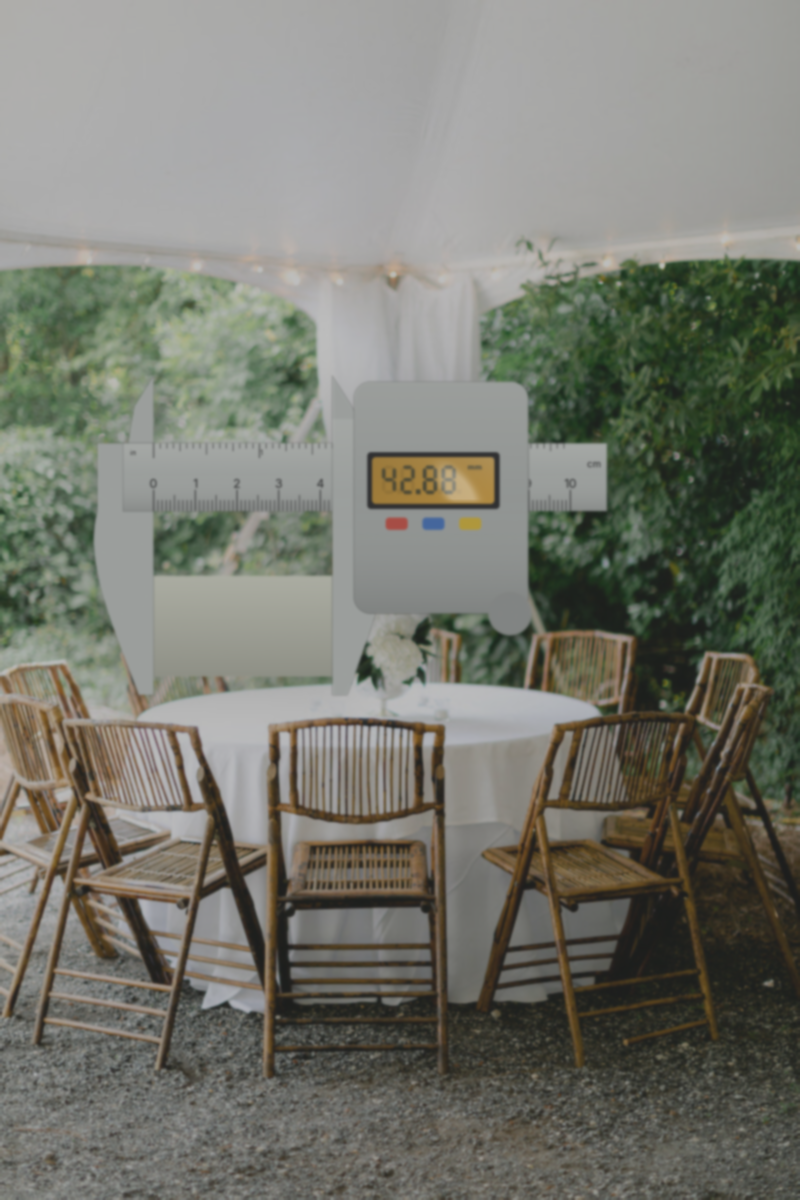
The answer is 42.88 mm
